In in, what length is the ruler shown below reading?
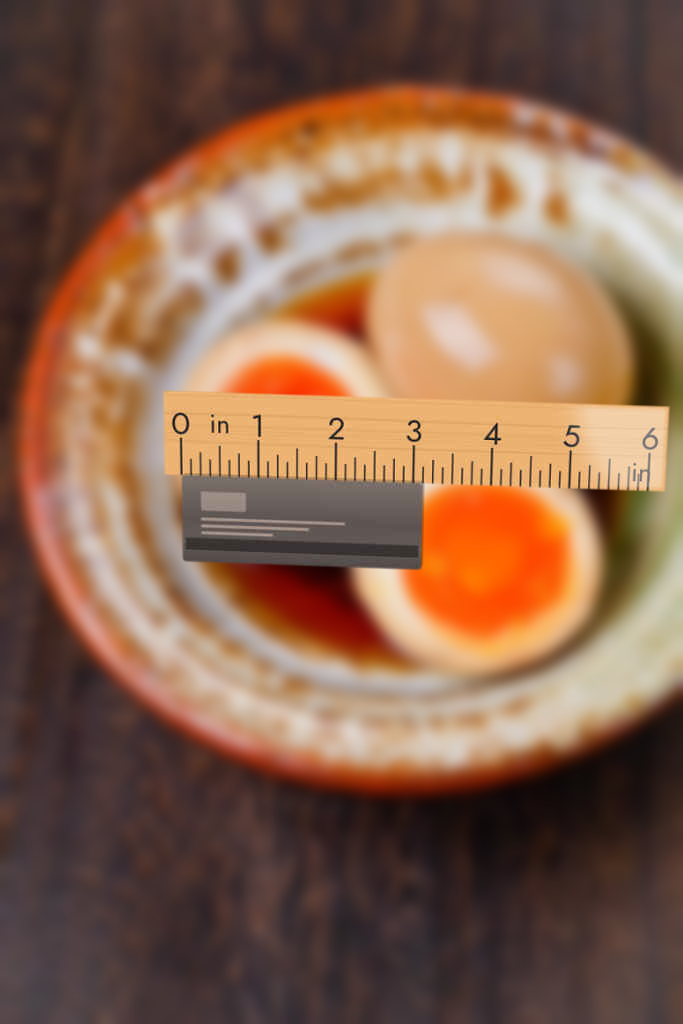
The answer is 3.125 in
